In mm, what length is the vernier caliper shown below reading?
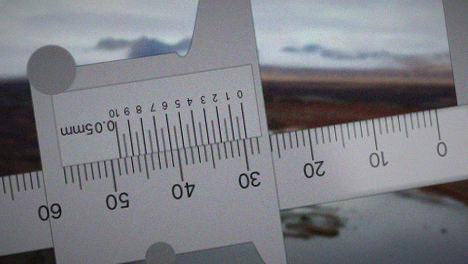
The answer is 29.6 mm
